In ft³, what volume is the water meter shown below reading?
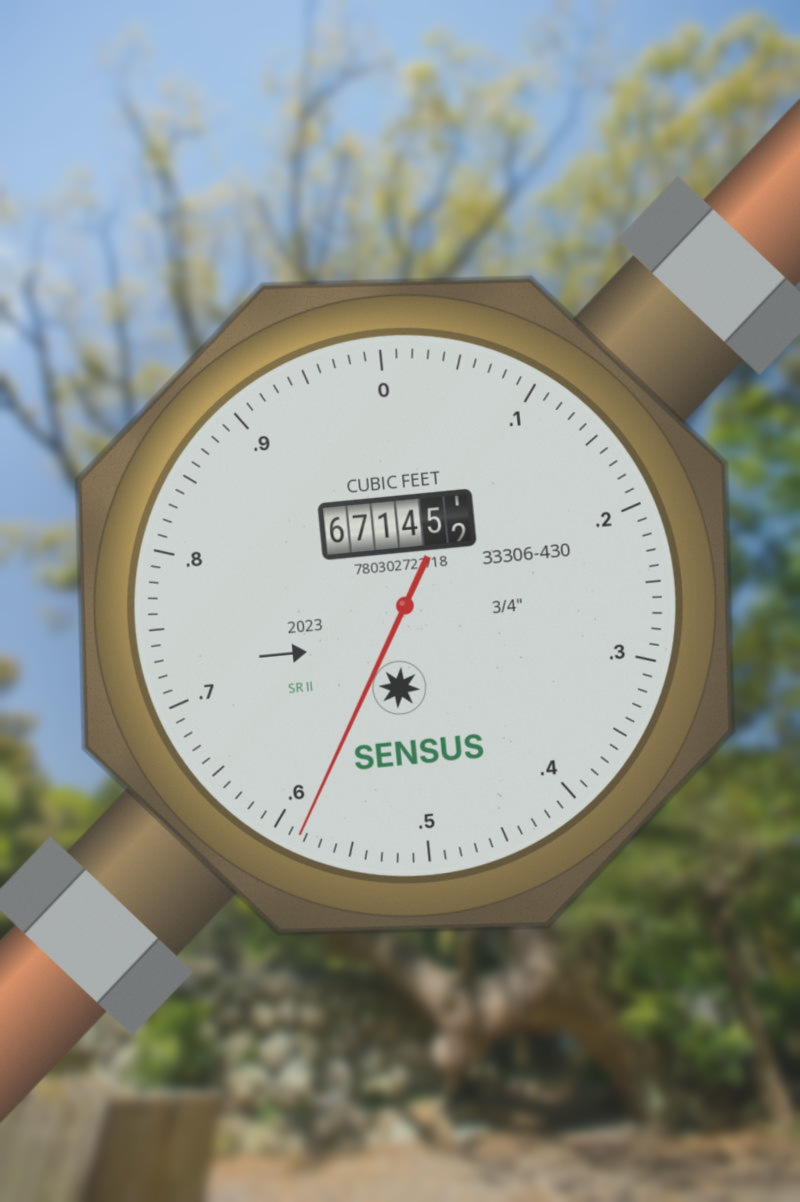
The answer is 671451.58 ft³
